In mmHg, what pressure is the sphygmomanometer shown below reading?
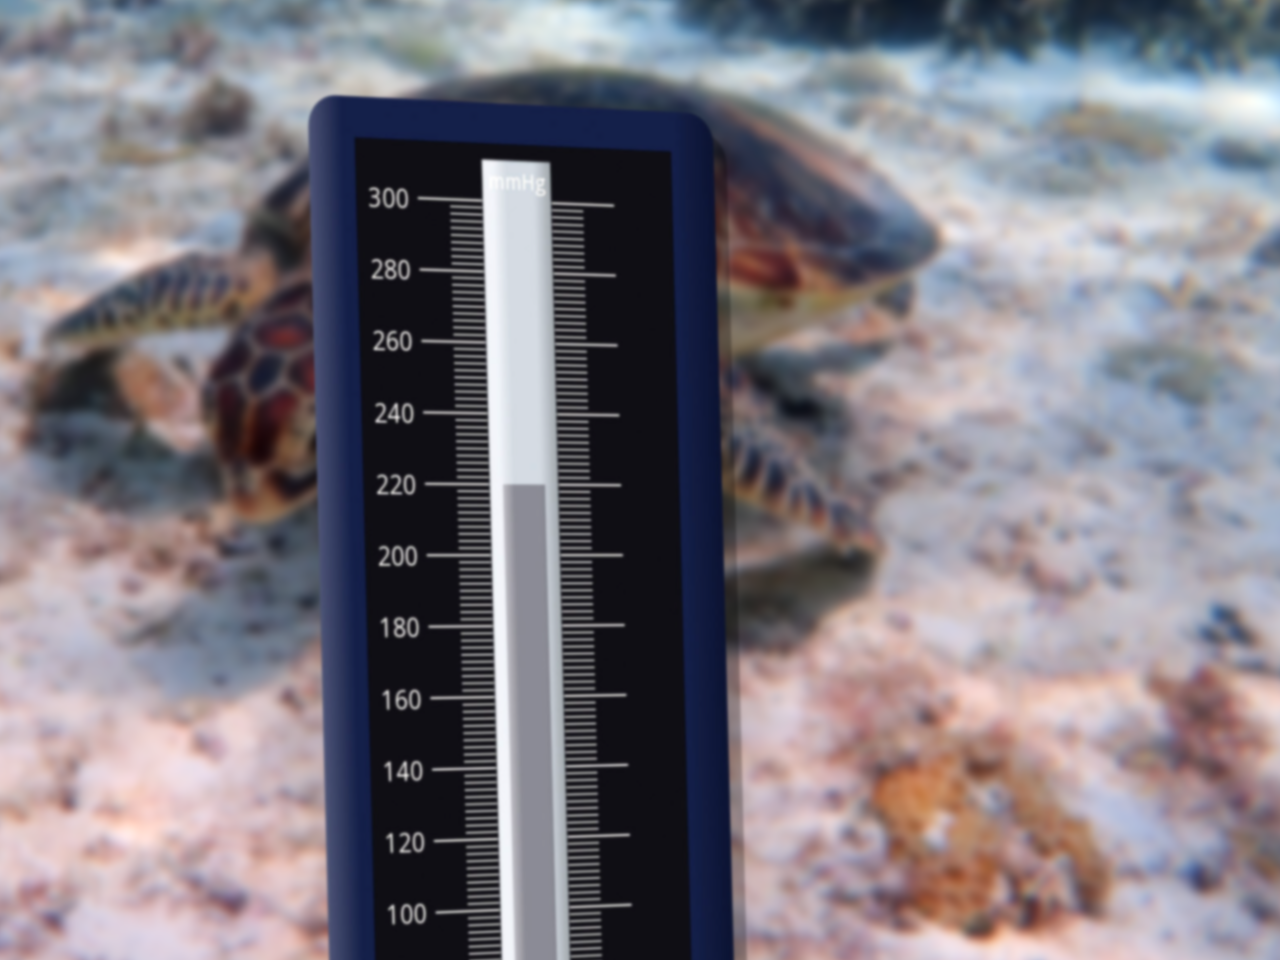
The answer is 220 mmHg
